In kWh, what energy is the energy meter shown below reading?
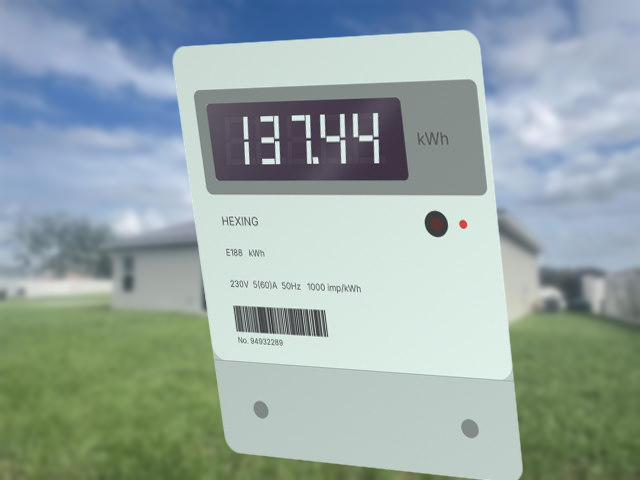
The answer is 137.44 kWh
